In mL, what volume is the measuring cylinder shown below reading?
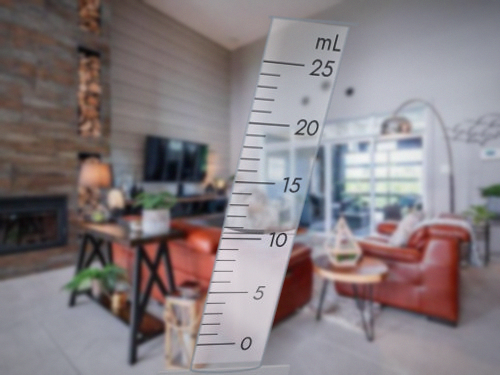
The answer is 10.5 mL
